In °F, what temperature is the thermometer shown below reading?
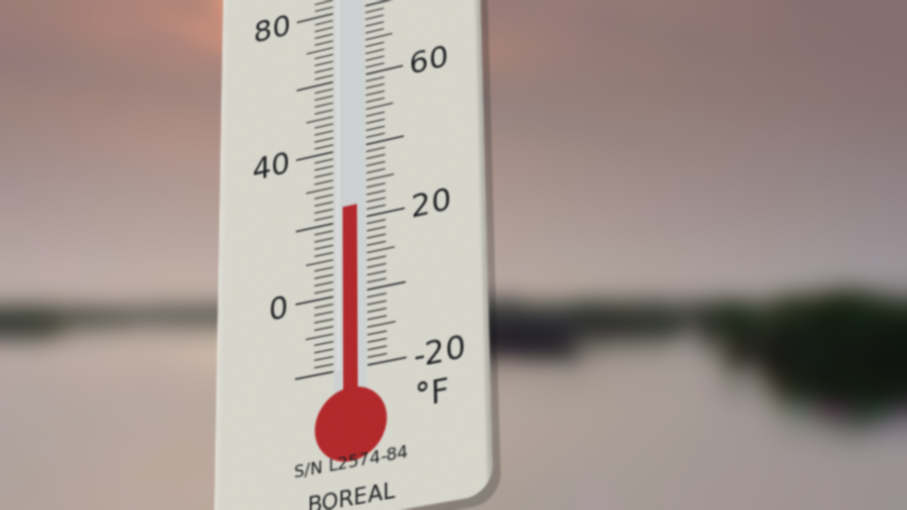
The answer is 24 °F
